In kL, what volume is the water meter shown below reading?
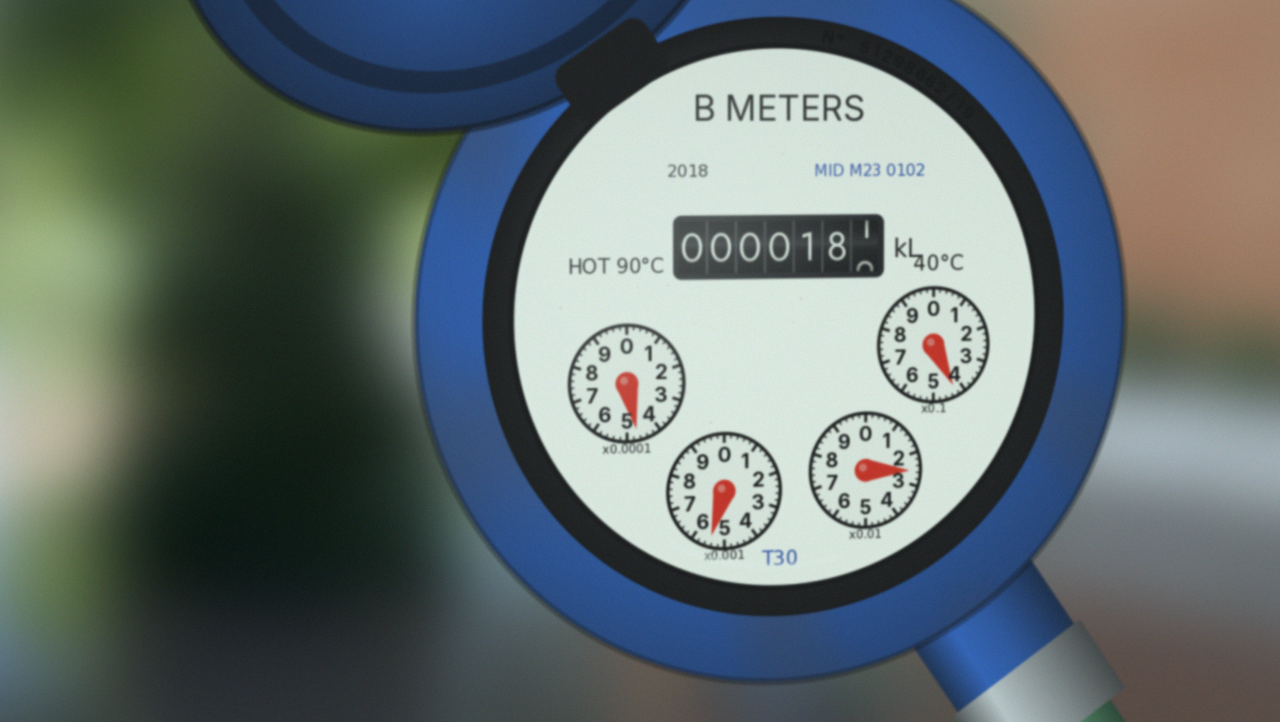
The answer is 181.4254 kL
